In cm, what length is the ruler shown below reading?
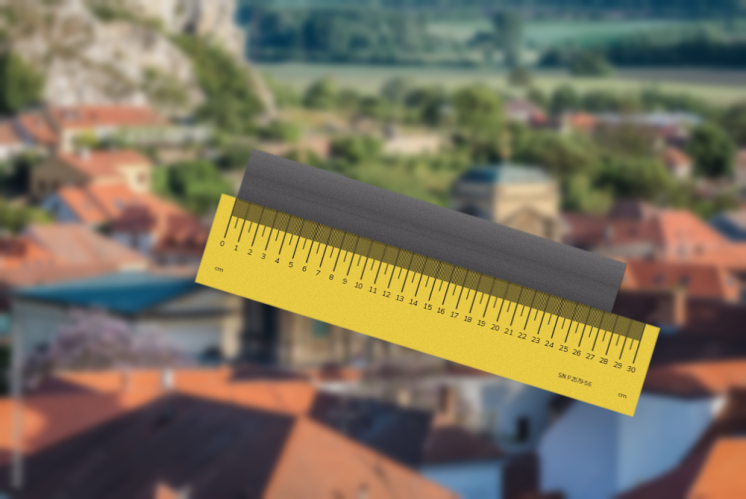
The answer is 27.5 cm
